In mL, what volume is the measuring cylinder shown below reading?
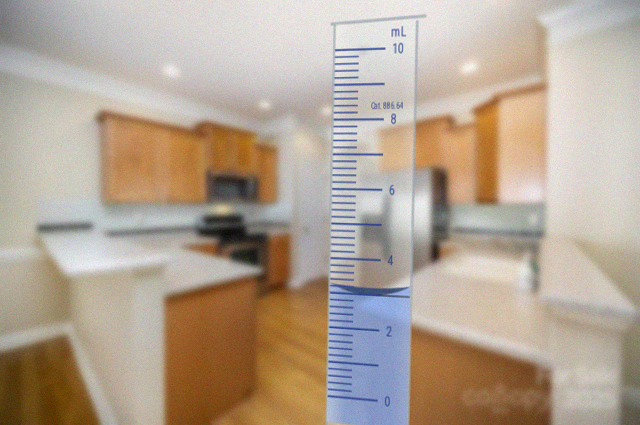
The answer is 3 mL
